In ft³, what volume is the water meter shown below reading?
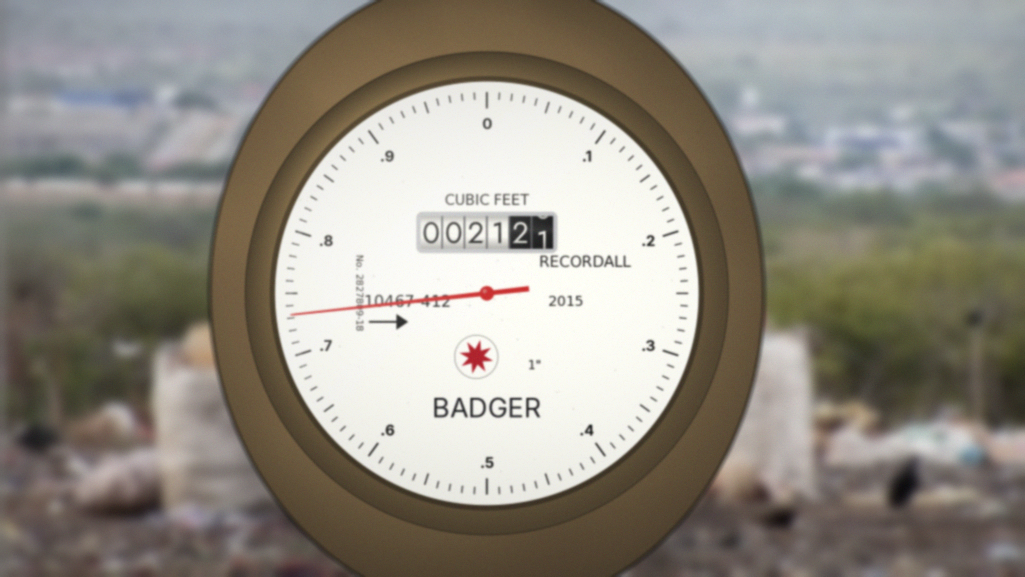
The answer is 2120.73 ft³
